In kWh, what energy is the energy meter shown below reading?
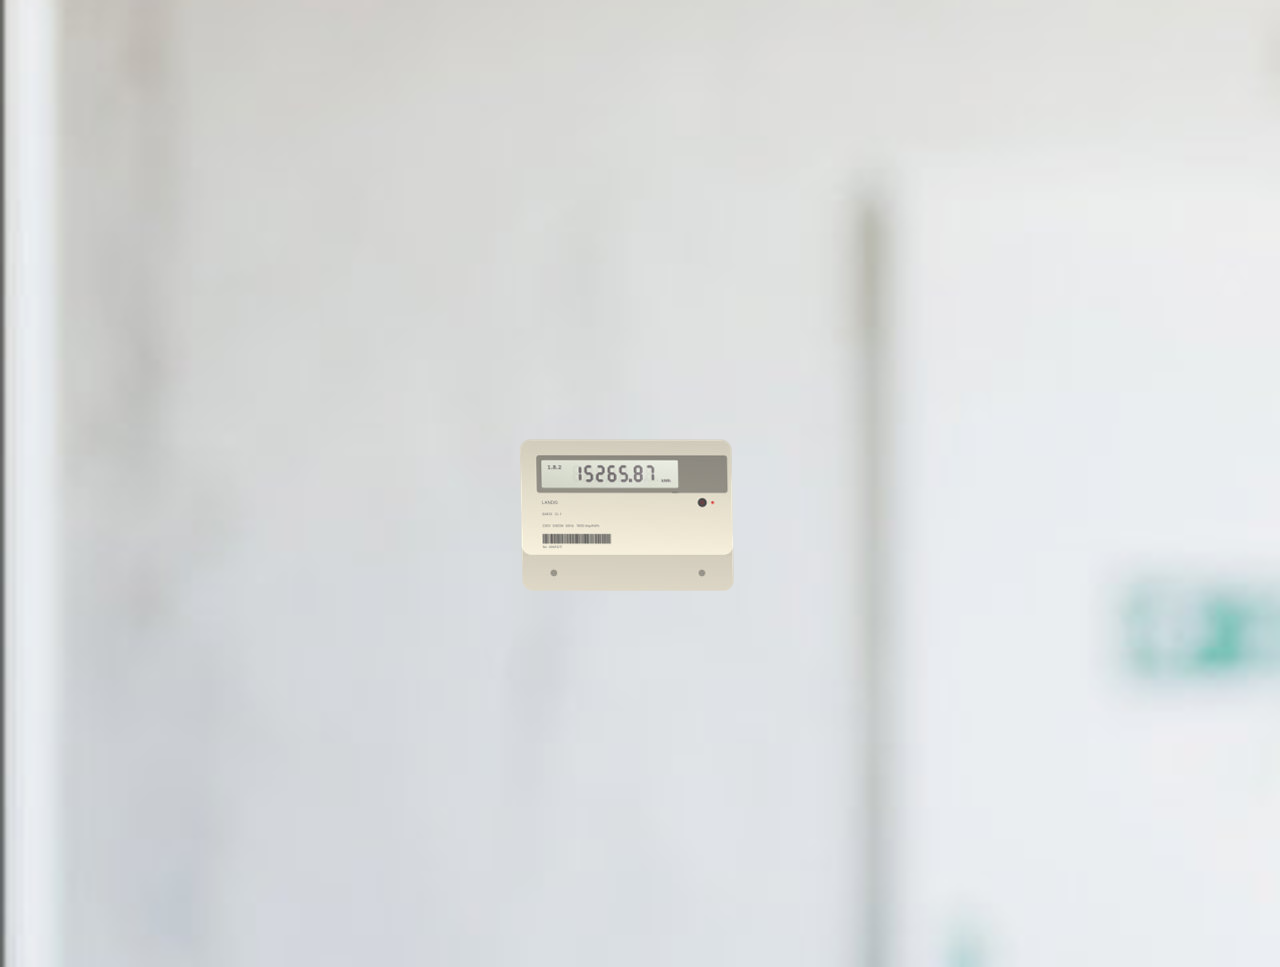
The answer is 15265.87 kWh
